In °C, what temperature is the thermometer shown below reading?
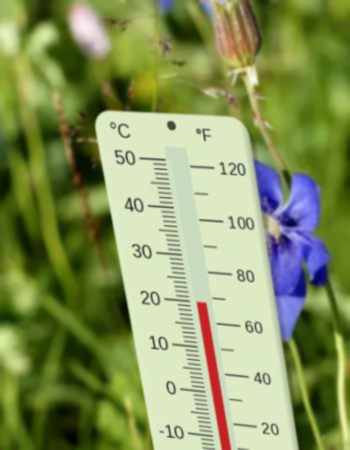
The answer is 20 °C
